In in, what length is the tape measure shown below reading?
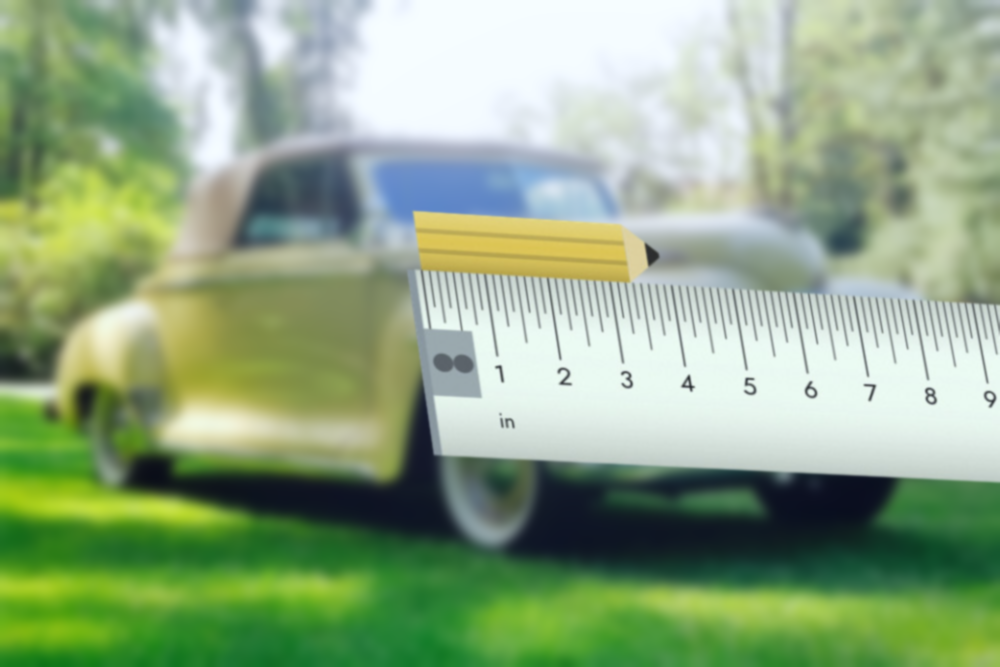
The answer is 3.875 in
